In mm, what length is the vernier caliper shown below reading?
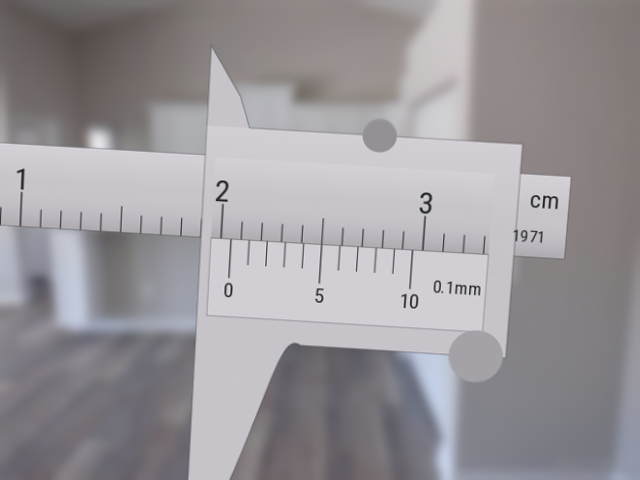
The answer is 20.5 mm
